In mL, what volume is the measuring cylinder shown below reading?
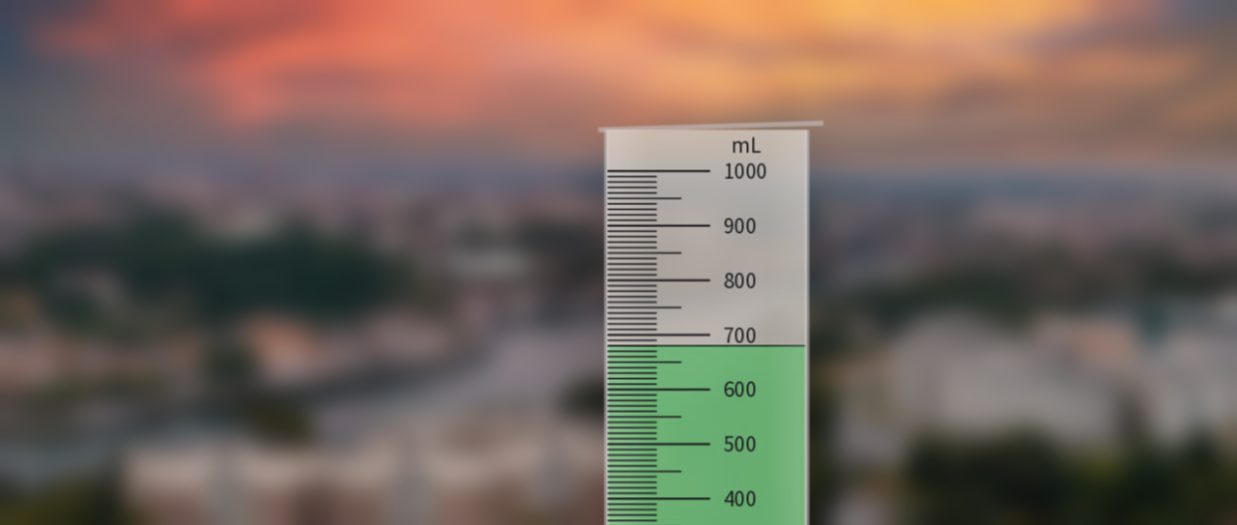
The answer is 680 mL
